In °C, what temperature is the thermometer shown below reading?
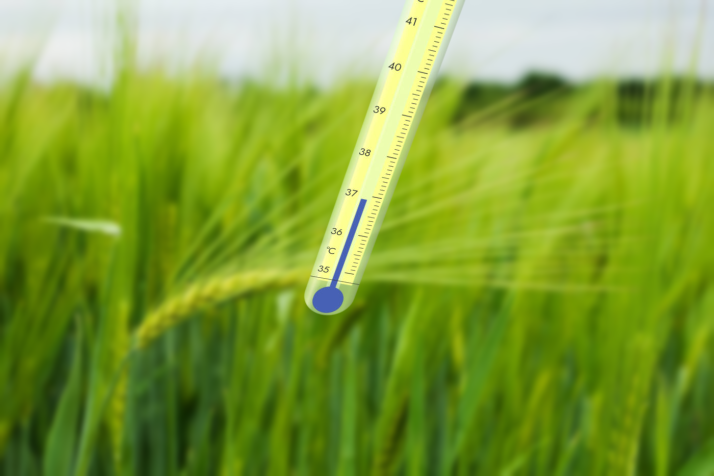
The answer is 36.9 °C
